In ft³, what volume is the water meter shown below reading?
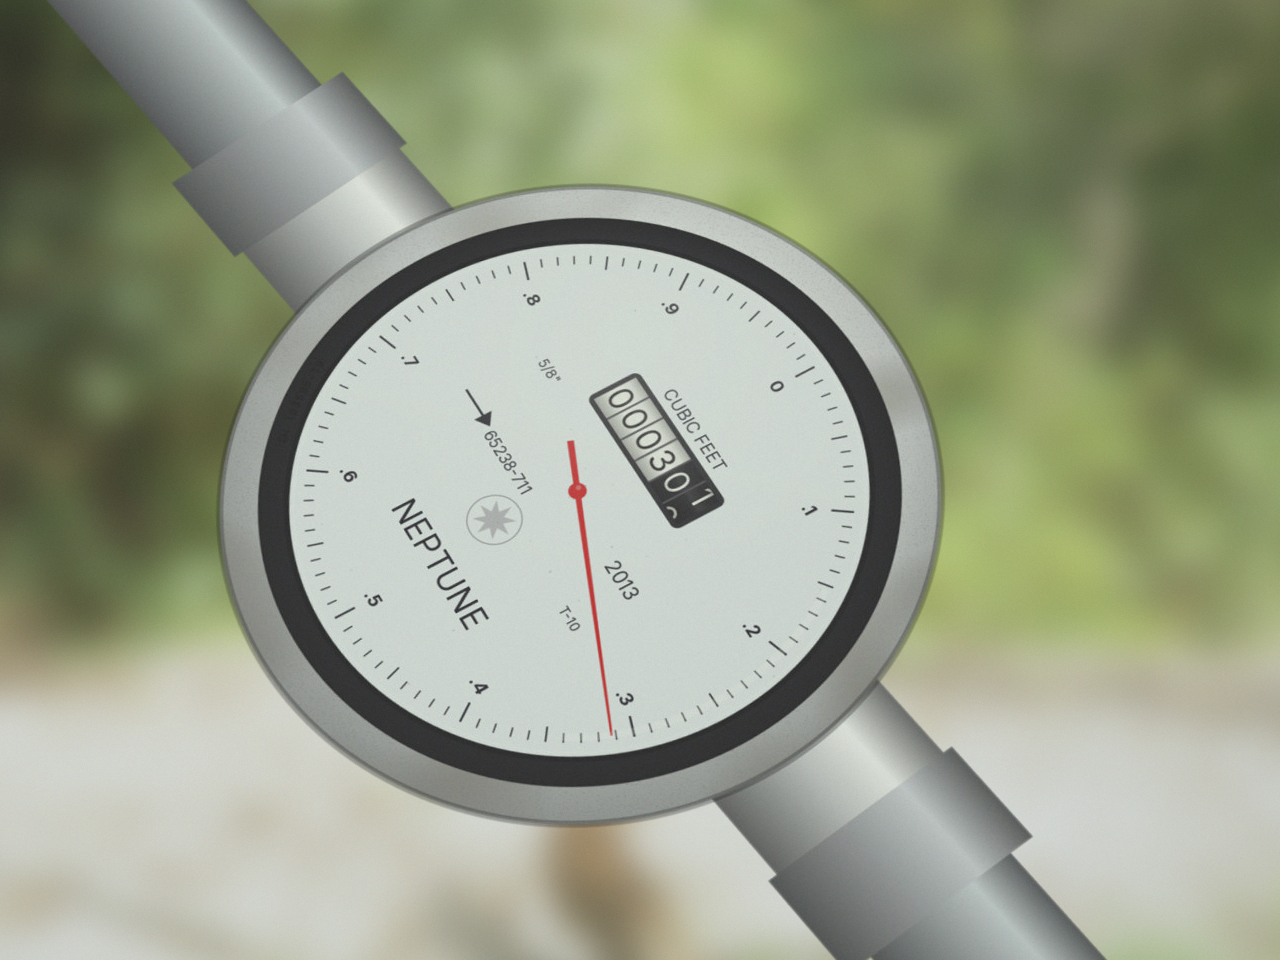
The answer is 301.31 ft³
